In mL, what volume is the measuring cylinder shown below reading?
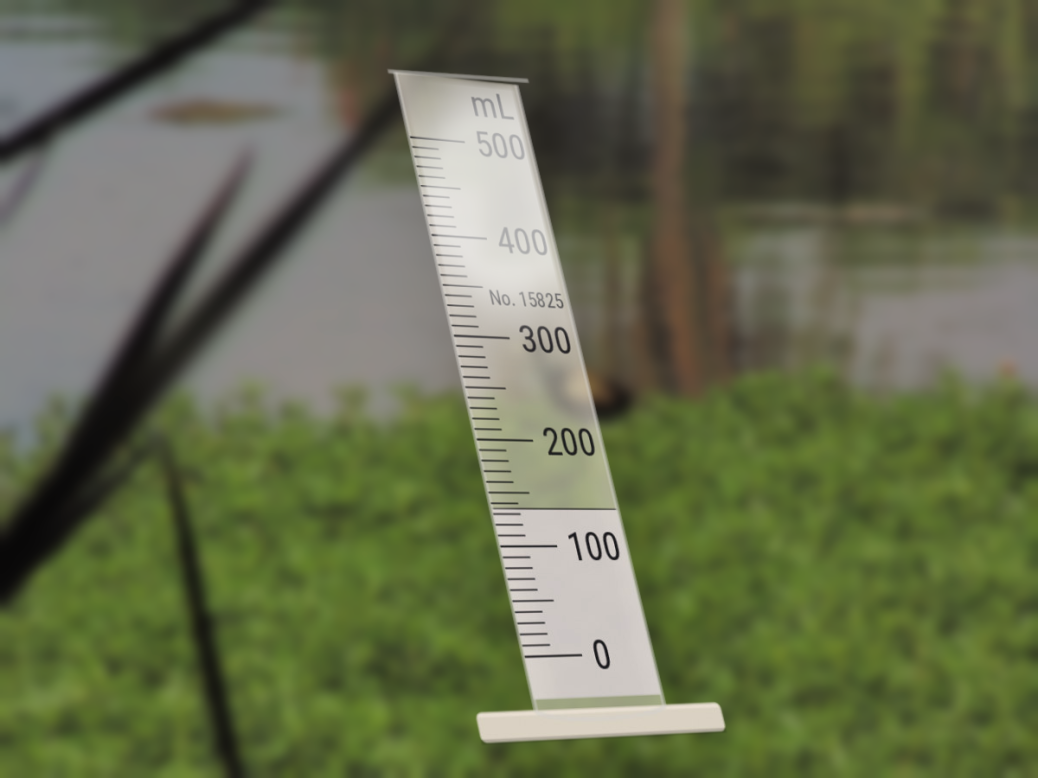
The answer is 135 mL
